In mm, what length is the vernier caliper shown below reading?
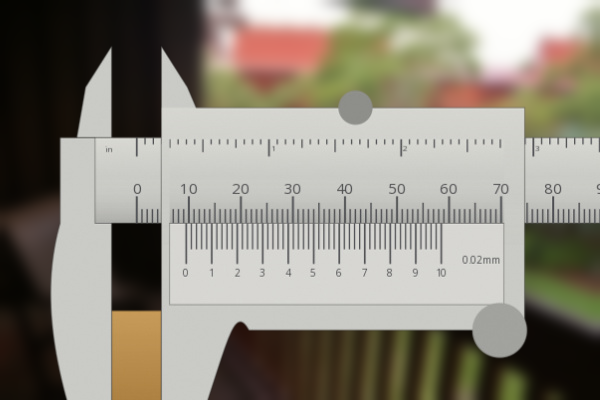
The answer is 9.5 mm
